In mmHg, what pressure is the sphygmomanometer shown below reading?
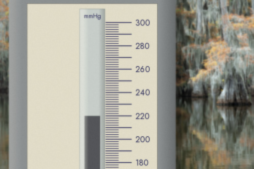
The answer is 220 mmHg
